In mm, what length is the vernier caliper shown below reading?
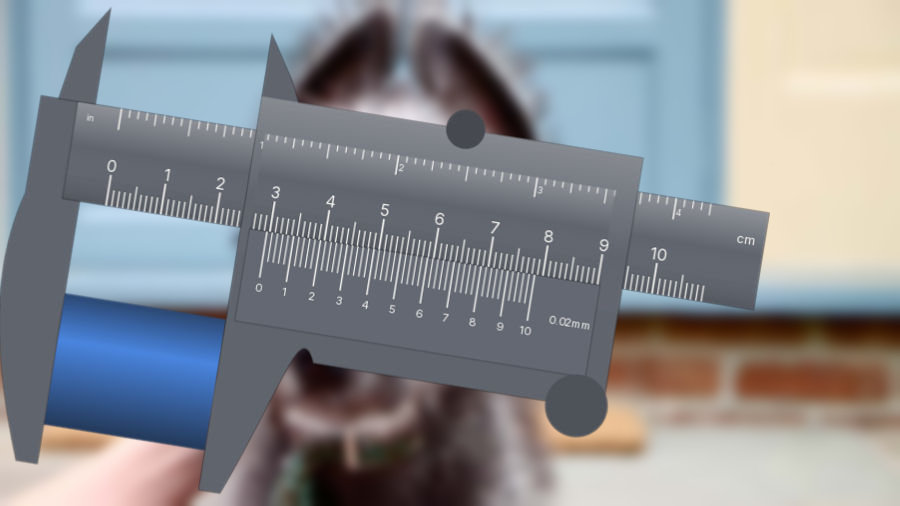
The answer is 29.5 mm
